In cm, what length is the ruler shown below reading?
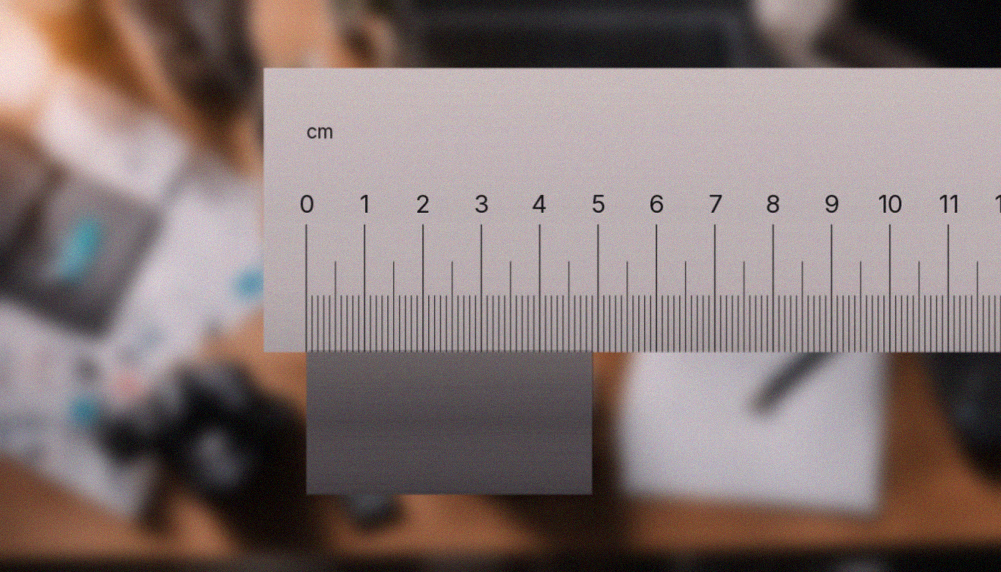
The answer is 4.9 cm
